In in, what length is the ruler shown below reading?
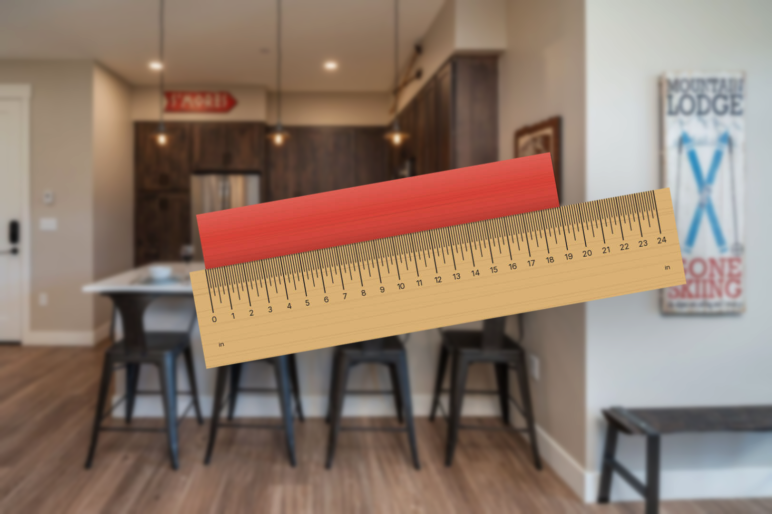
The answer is 19 in
